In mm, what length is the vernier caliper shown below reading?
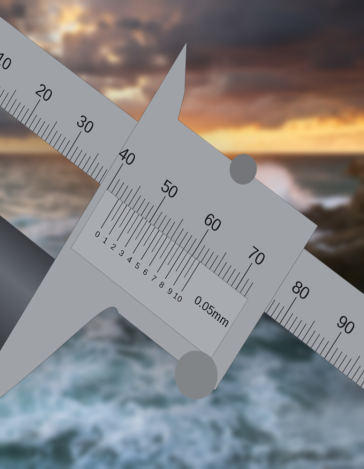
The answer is 42.8 mm
